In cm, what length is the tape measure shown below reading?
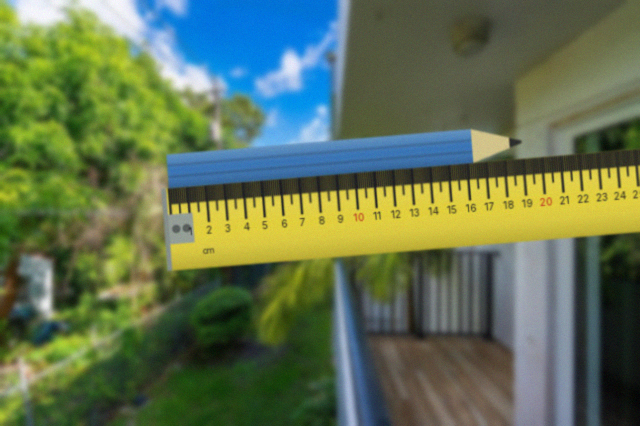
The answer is 19 cm
